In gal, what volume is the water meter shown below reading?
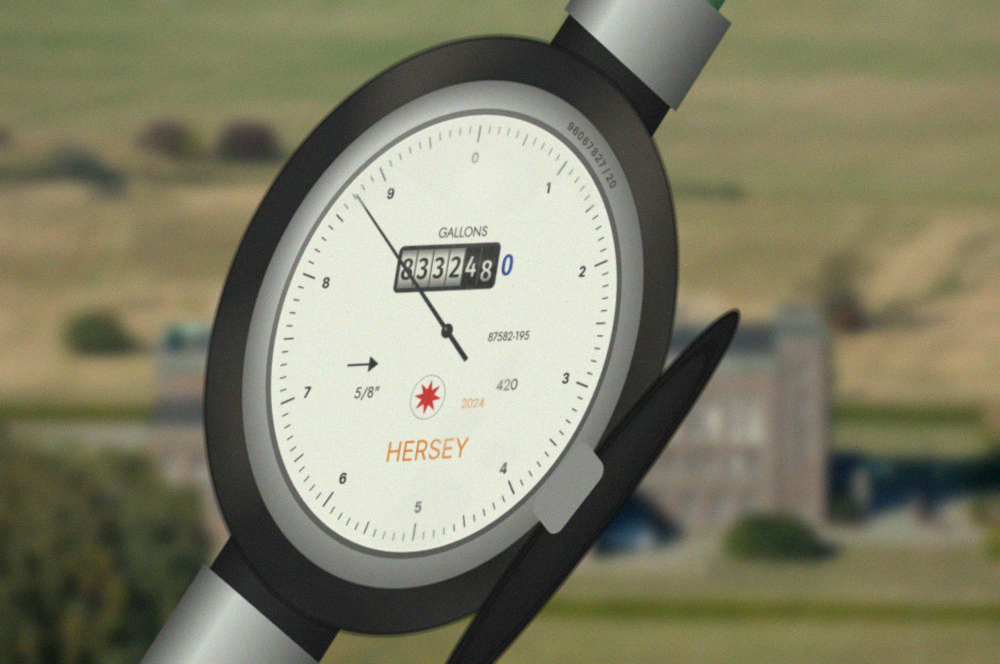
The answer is 8332478.7 gal
